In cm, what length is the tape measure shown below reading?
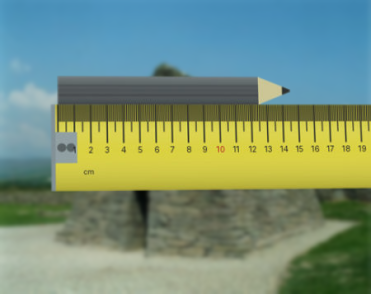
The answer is 14.5 cm
